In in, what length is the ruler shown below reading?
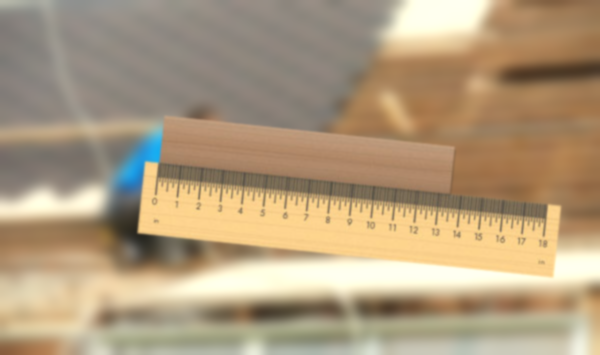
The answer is 13.5 in
